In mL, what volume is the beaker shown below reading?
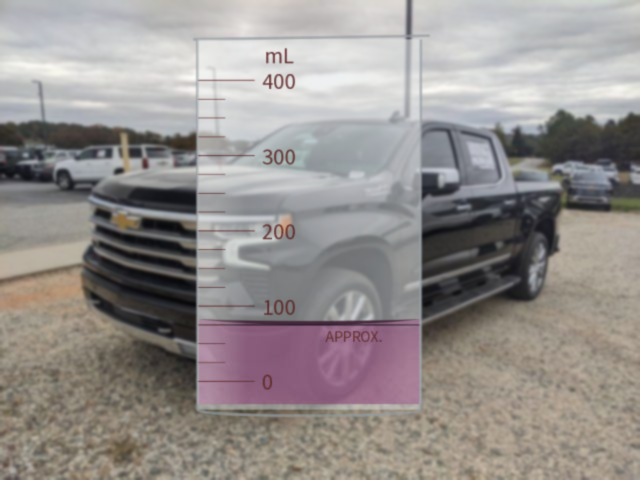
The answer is 75 mL
